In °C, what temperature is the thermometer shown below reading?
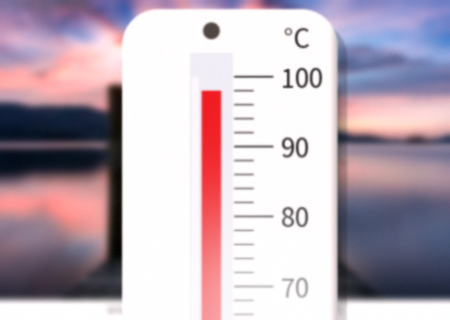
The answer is 98 °C
